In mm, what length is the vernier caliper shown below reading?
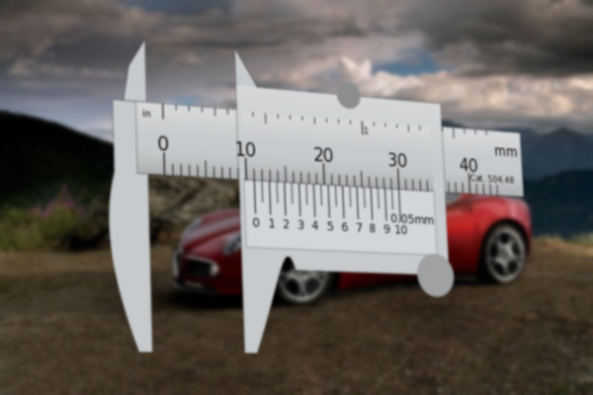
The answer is 11.0 mm
